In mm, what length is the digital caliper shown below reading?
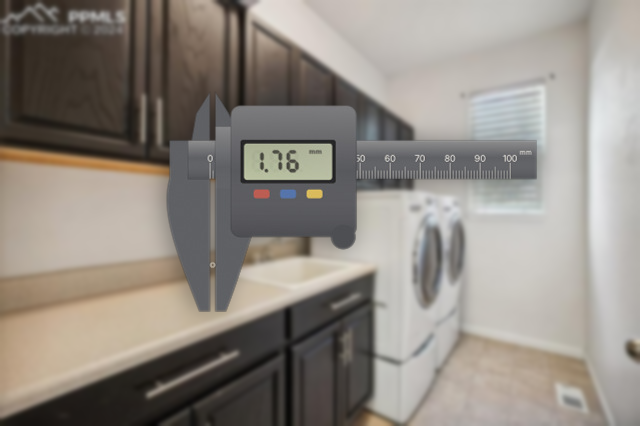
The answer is 1.76 mm
